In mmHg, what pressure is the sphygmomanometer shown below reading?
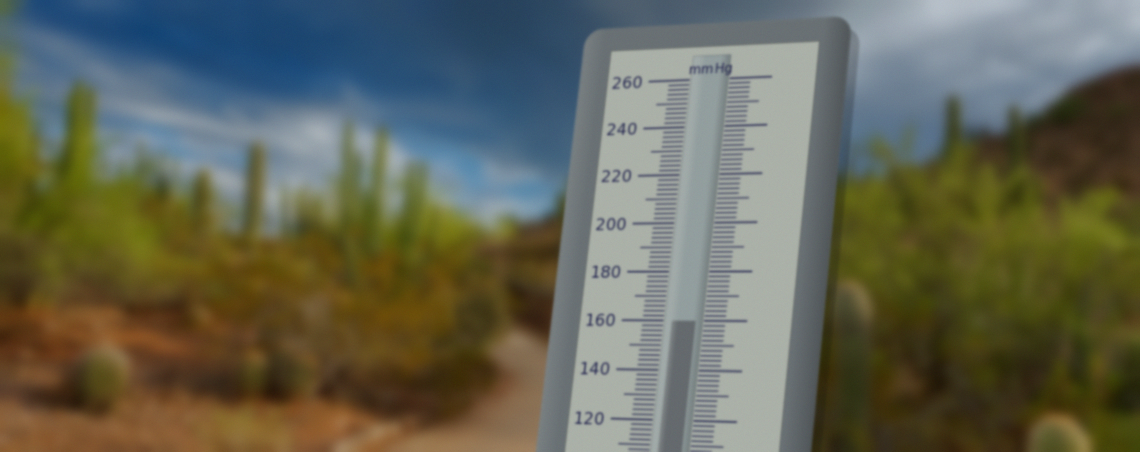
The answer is 160 mmHg
